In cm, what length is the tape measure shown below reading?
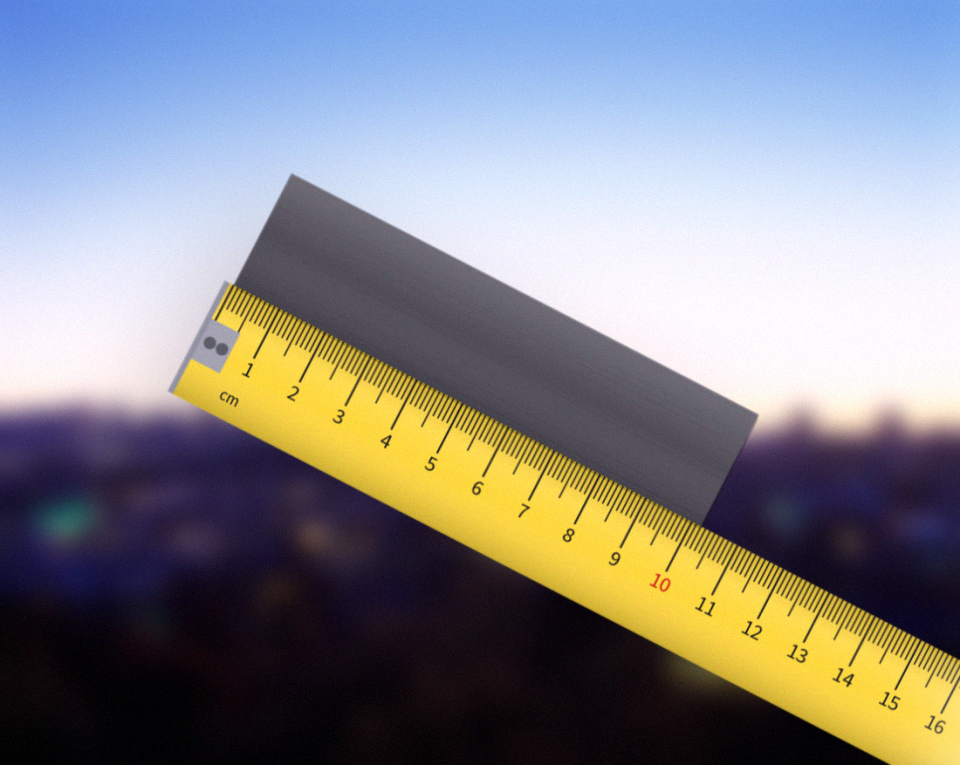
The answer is 10.2 cm
